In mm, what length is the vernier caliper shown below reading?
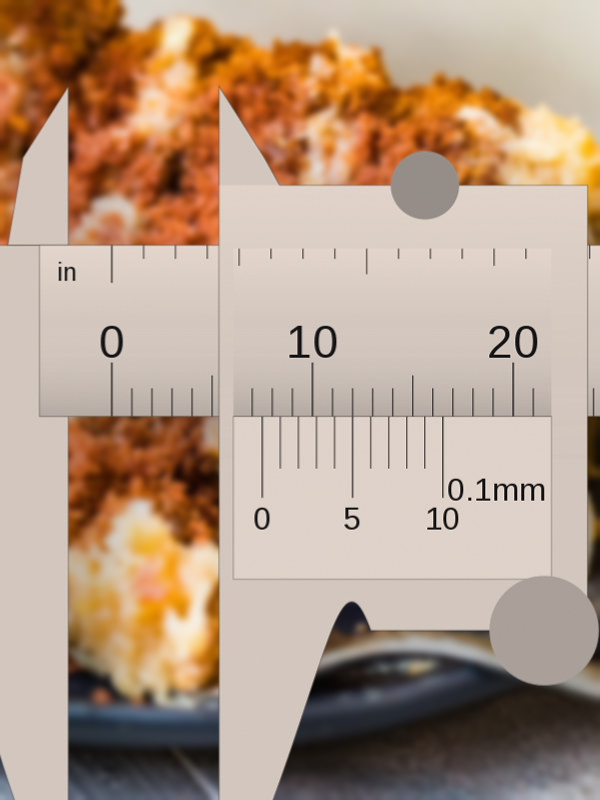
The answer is 7.5 mm
